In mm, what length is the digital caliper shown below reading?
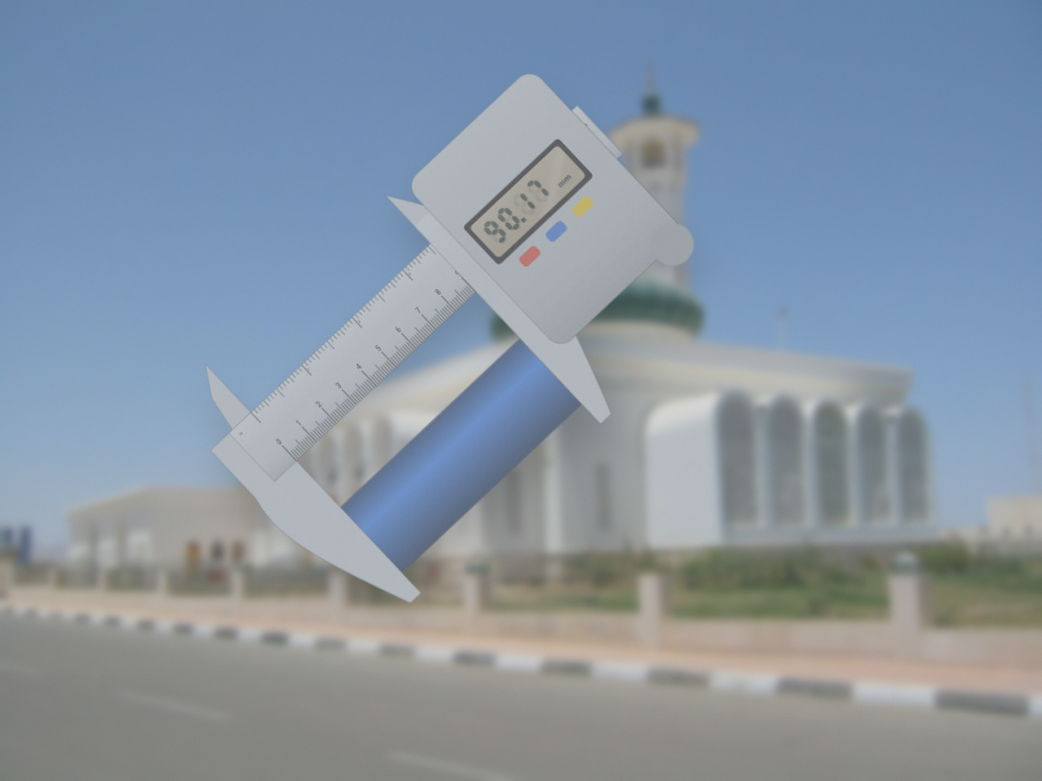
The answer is 90.17 mm
